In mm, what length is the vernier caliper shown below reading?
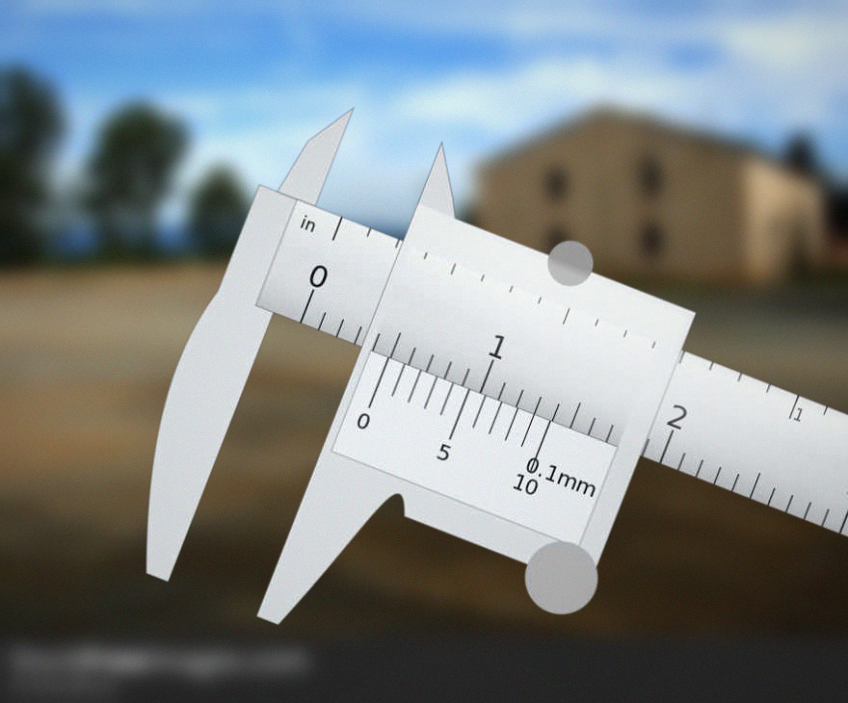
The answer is 4.9 mm
